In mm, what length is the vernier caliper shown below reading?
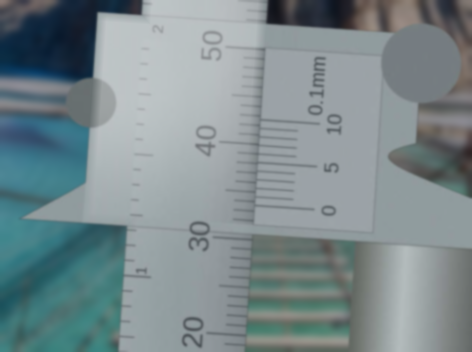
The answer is 33.6 mm
